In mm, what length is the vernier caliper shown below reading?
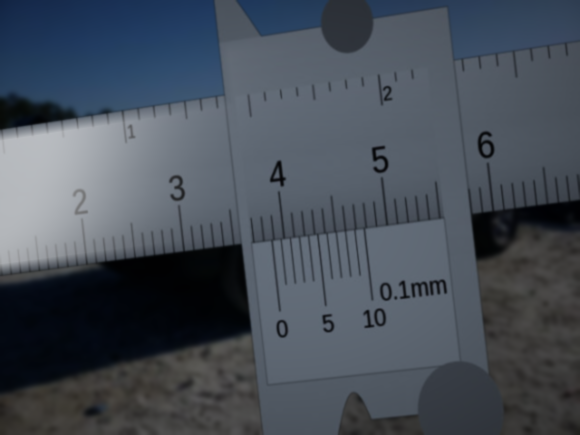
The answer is 38.8 mm
